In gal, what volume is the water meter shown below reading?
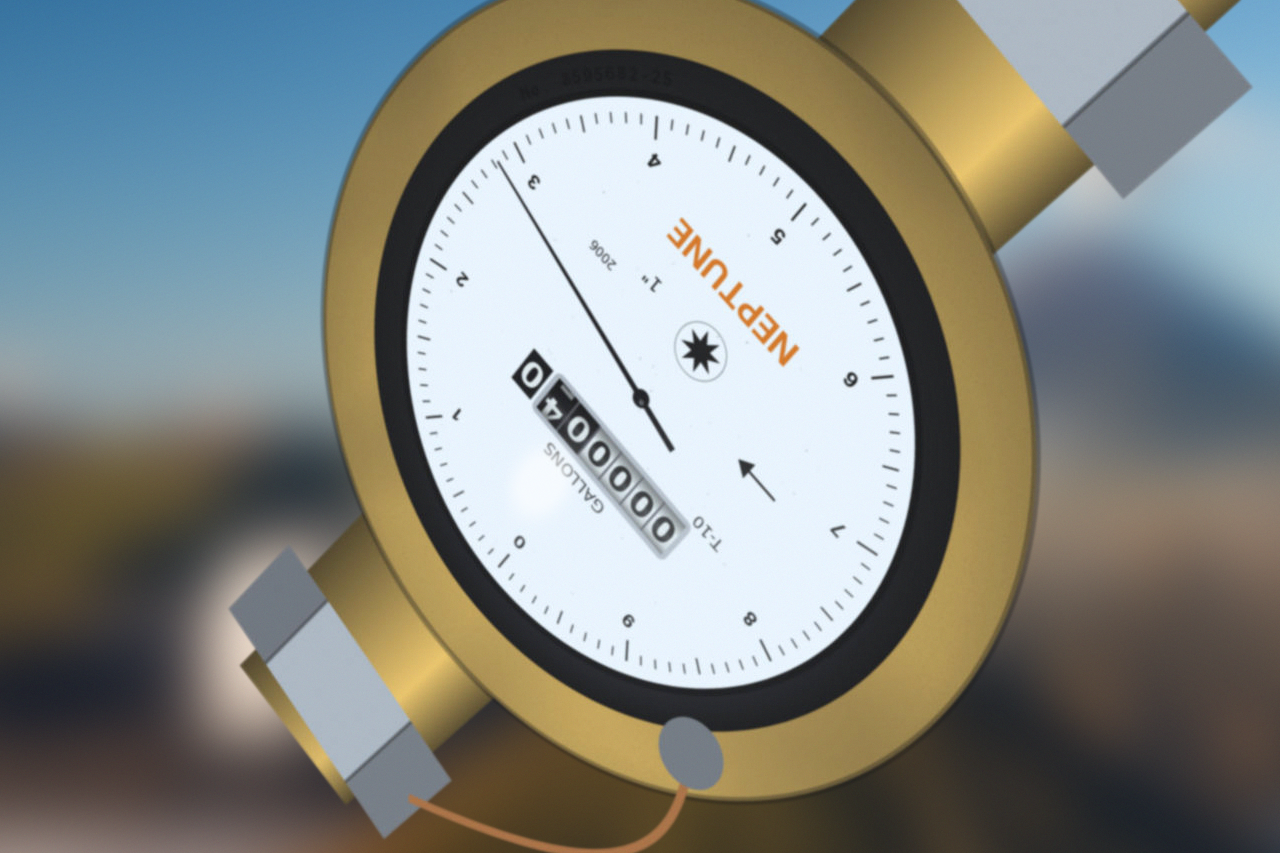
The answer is 42.8 gal
